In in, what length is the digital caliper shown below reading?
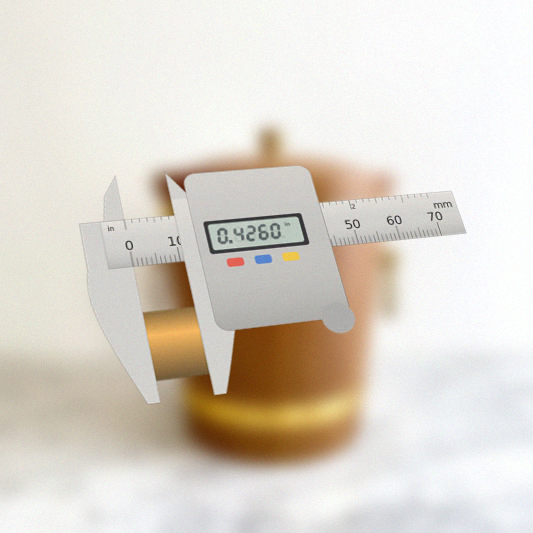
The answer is 0.4260 in
